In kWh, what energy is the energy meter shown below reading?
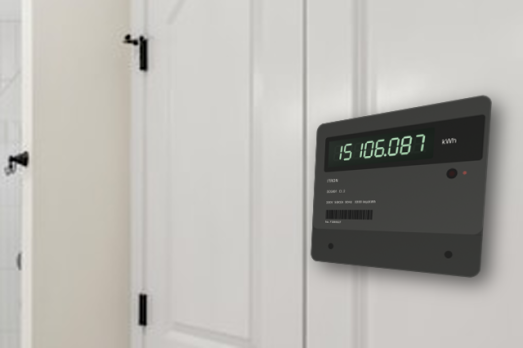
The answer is 15106.087 kWh
